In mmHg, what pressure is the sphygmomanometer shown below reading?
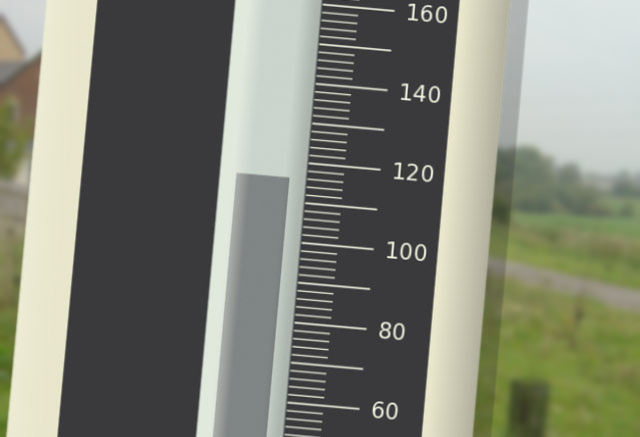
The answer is 116 mmHg
